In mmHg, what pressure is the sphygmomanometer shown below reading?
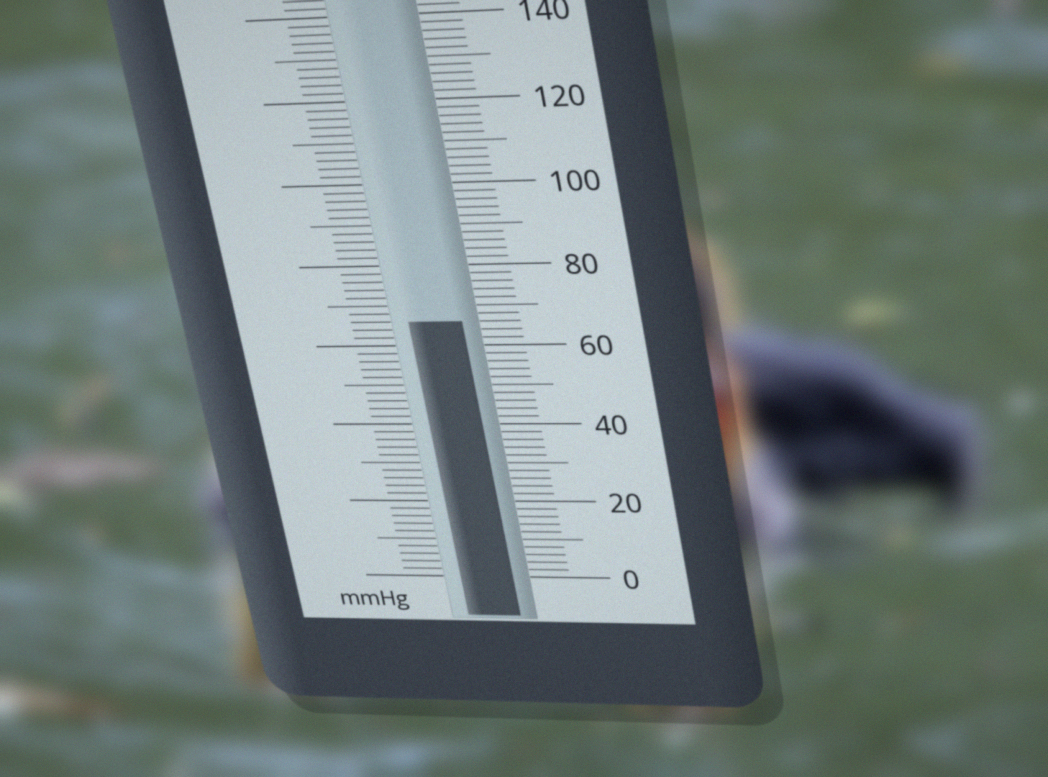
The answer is 66 mmHg
